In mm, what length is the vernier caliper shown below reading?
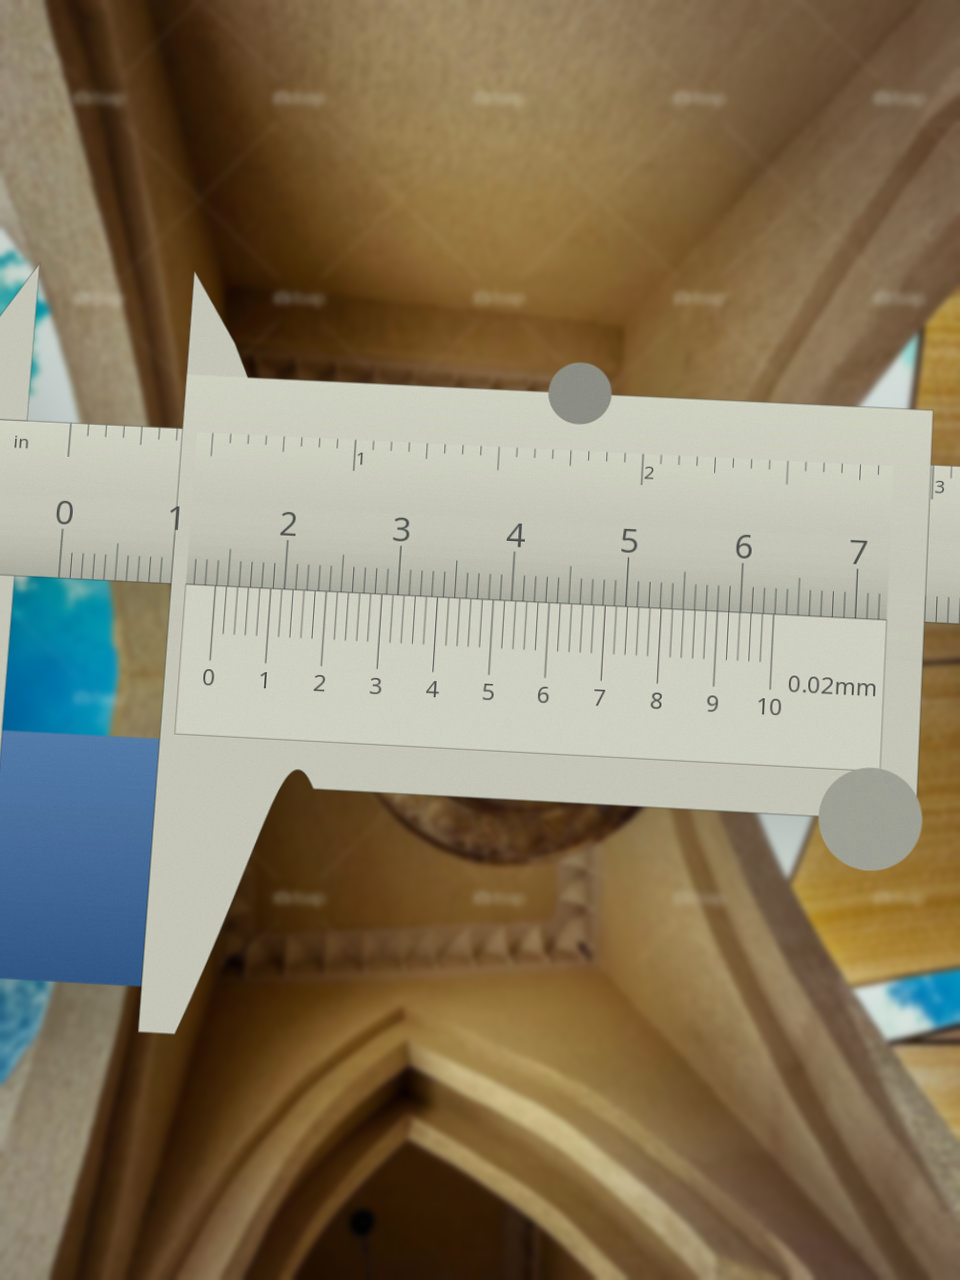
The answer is 13.9 mm
